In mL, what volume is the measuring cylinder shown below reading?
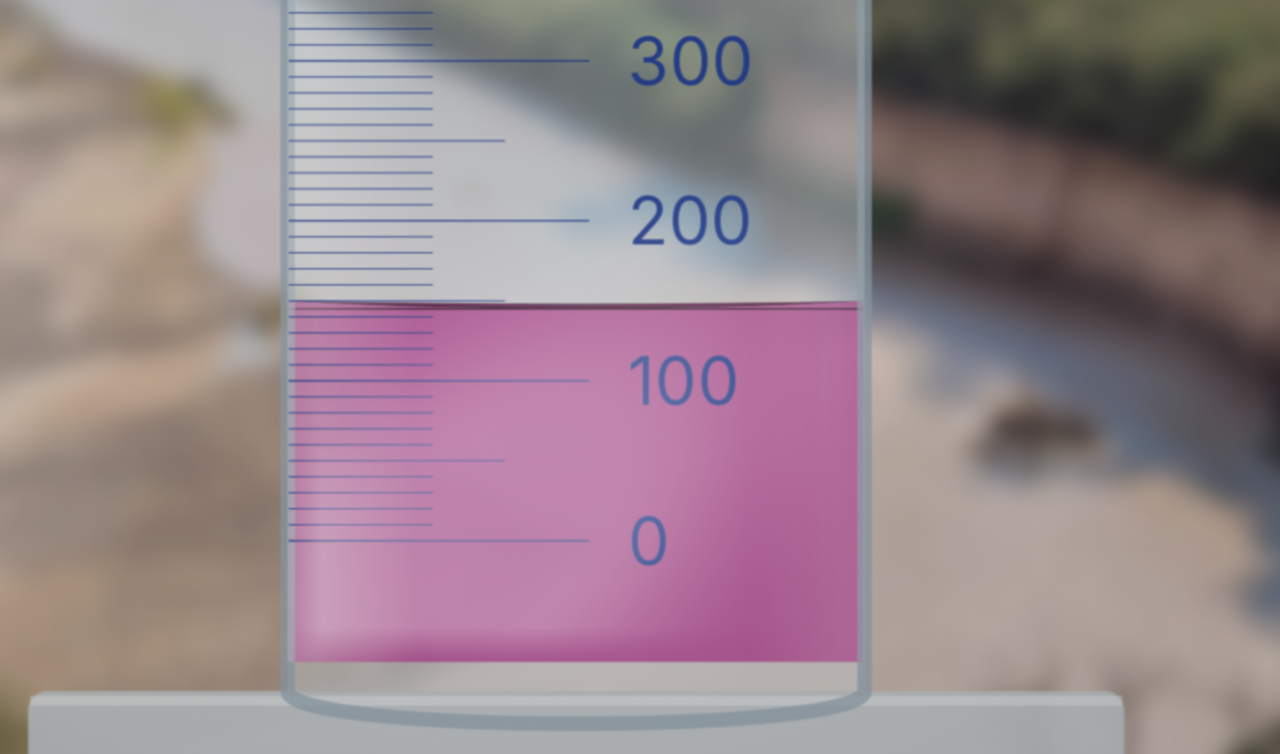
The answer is 145 mL
